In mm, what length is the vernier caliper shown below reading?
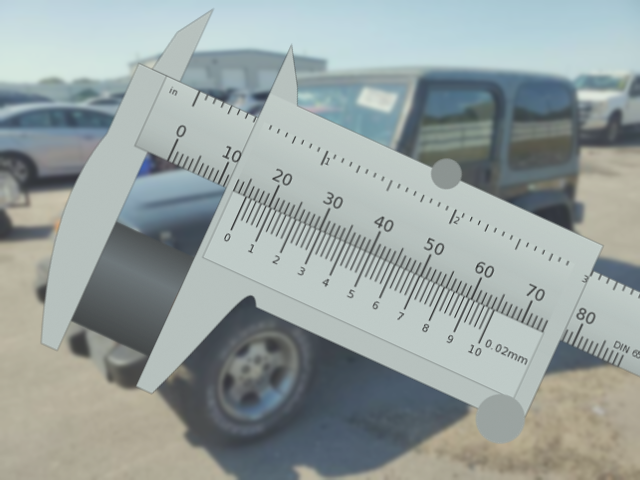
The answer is 15.5 mm
